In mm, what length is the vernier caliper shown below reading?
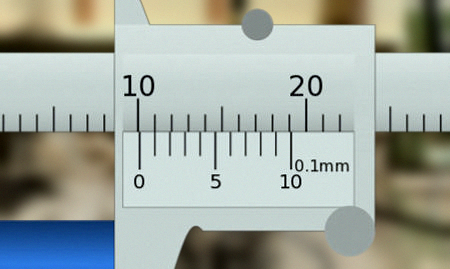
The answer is 10.1 mm
